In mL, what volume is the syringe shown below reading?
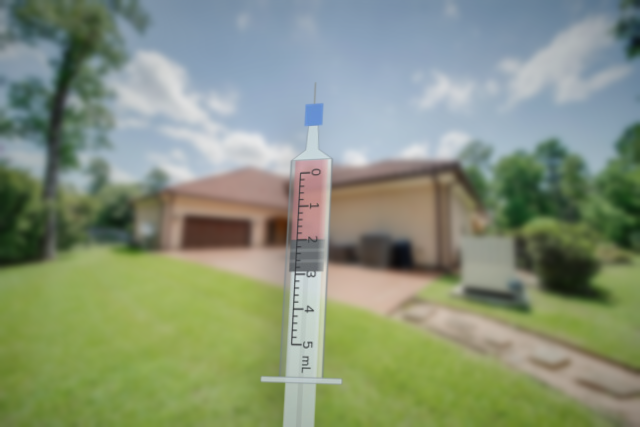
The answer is 2 mL
